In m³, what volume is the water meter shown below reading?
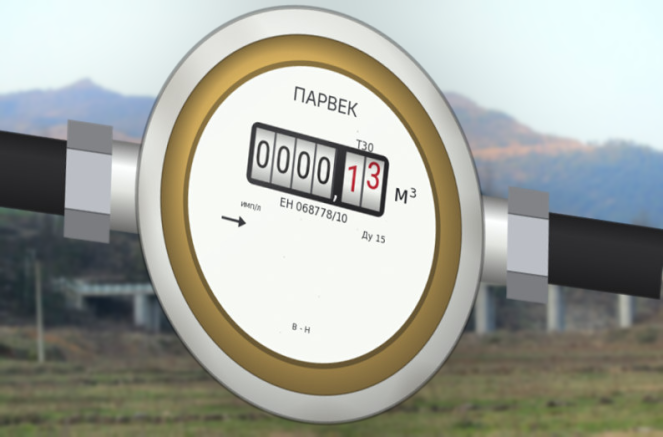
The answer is 0.13 m³
